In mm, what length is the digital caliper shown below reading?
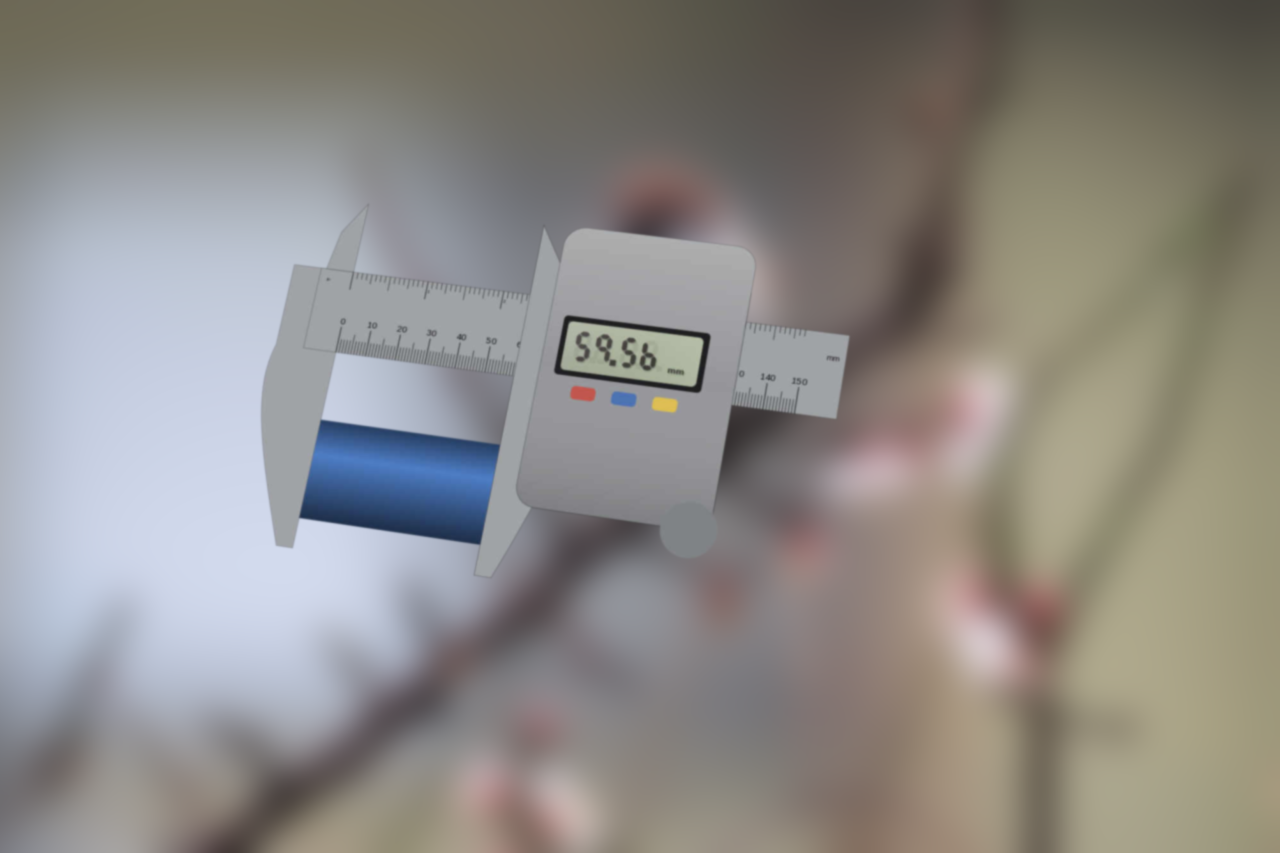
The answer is 59.56 mm
